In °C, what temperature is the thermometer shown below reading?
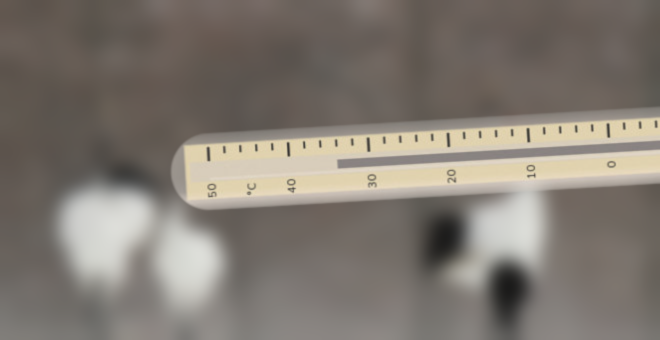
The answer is 34 °C
